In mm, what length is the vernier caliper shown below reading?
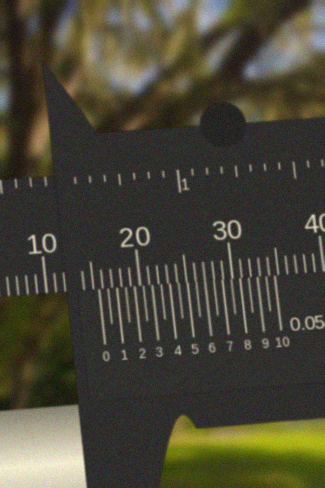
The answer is 15.6 mm
